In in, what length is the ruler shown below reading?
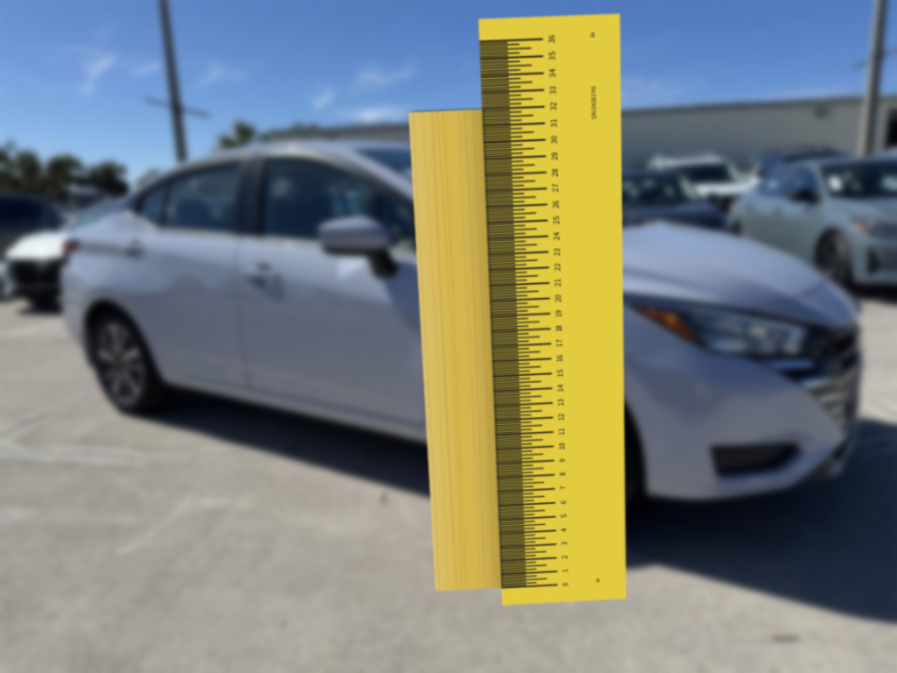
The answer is 32 in
